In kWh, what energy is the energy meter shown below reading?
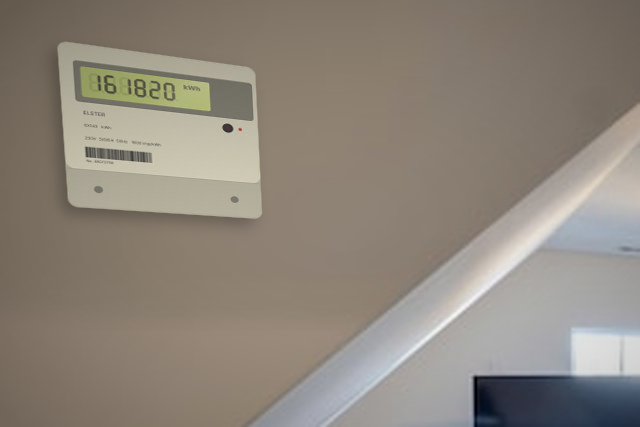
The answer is 161820 kWh
